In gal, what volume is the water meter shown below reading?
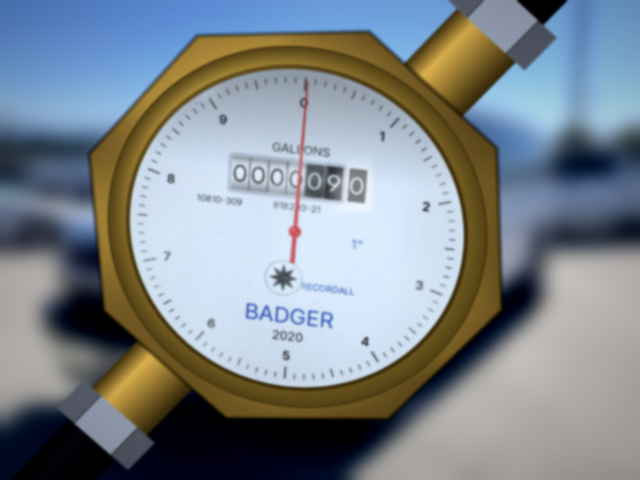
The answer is 90.0 gal
